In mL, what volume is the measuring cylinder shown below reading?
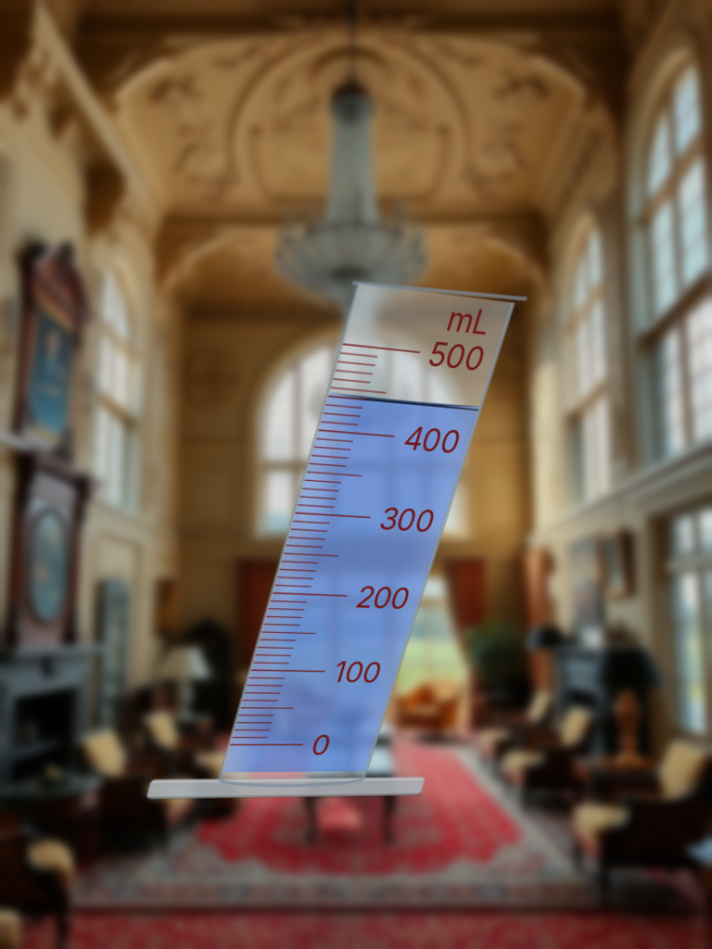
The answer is 440 mL
